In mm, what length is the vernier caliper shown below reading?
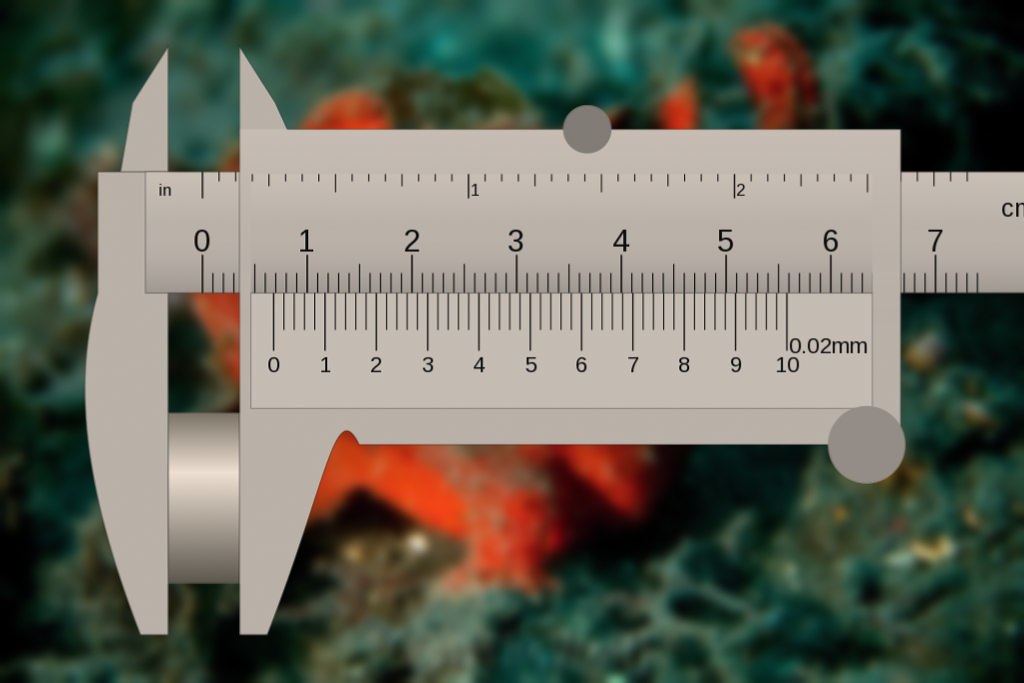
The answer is 6.8 mm
